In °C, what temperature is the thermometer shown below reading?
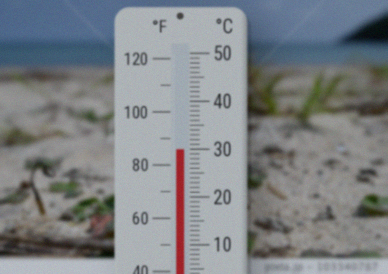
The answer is 30 °C
